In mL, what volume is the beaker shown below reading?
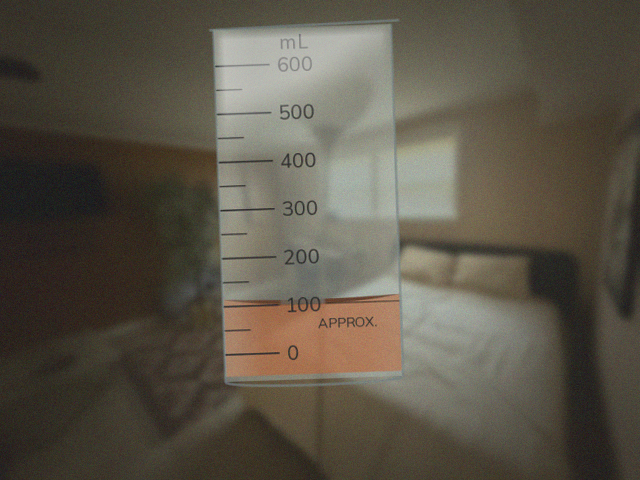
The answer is 100 mL
